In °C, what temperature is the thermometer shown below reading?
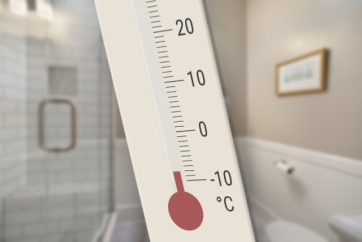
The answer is -8 °C
